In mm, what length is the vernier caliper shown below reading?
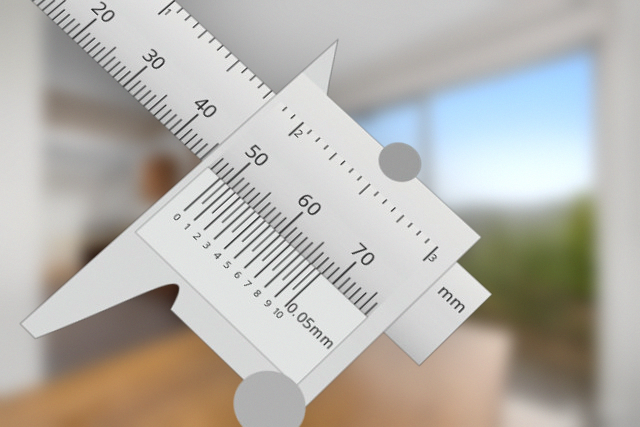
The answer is 48.8 mm
